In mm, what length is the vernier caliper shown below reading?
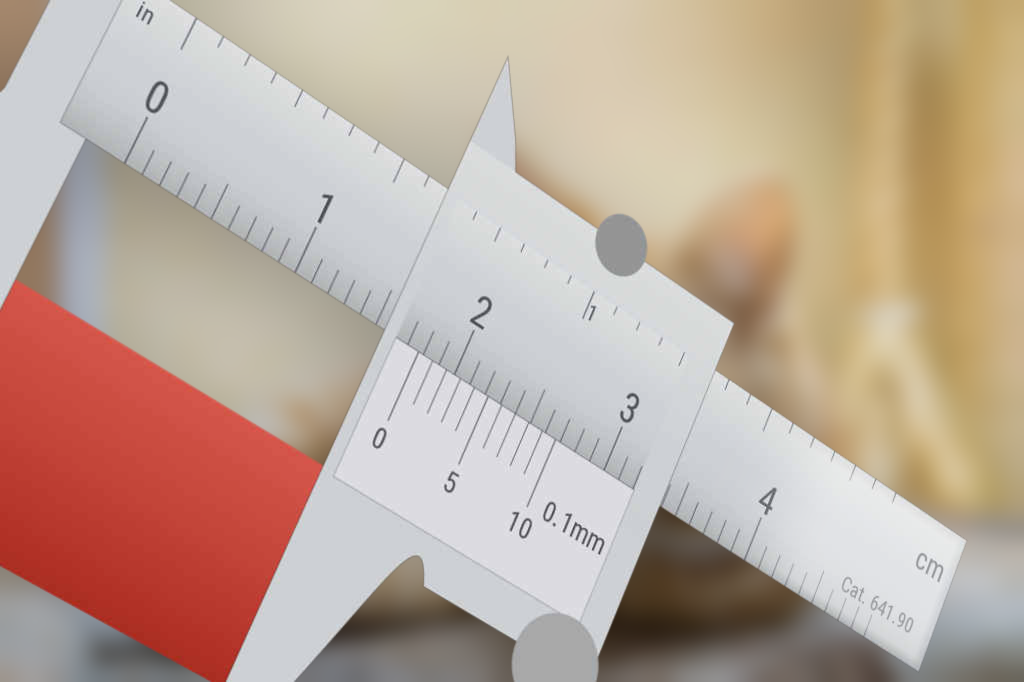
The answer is 17.7 mm
